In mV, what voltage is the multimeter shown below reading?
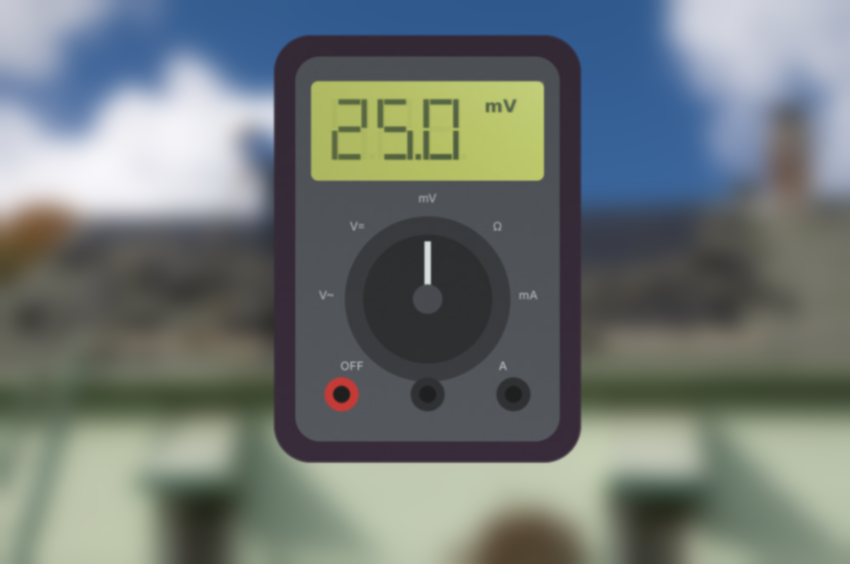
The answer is 25.0 mV
